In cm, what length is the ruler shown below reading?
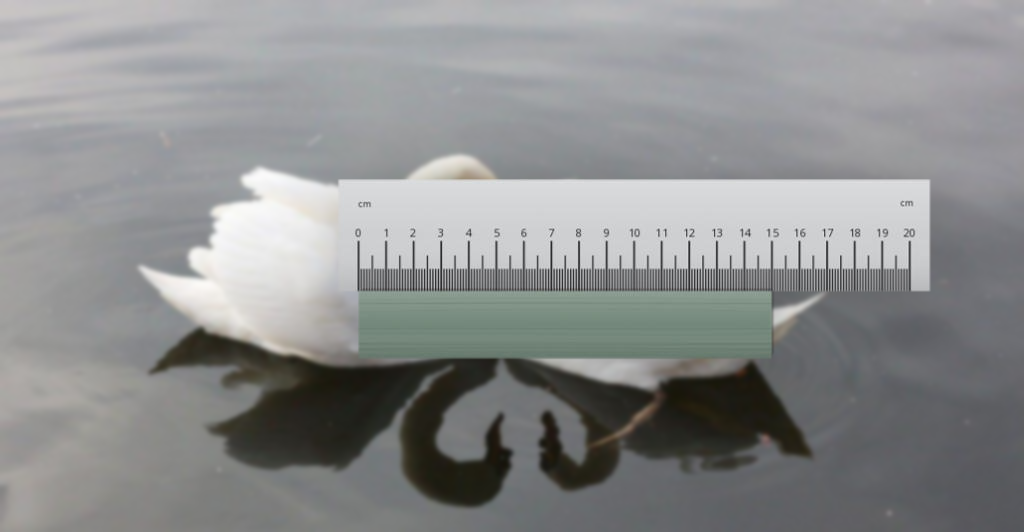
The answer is 15 cm
